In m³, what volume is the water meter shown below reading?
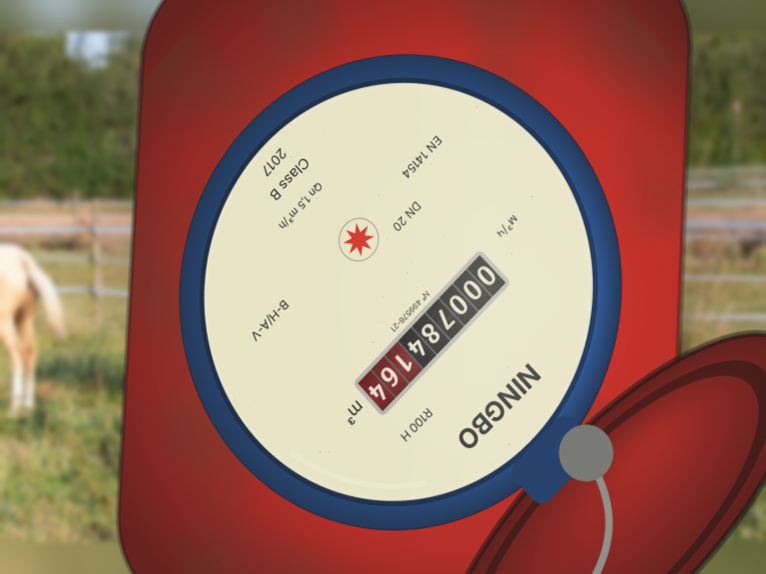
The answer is 784.164 m³
